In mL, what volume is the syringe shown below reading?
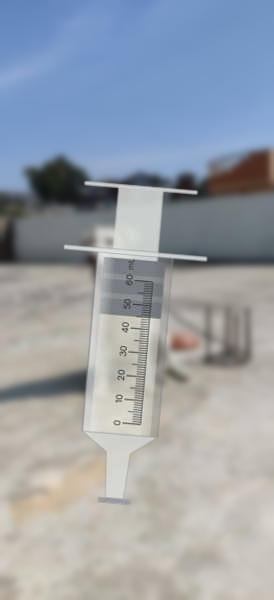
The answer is 45 mL
